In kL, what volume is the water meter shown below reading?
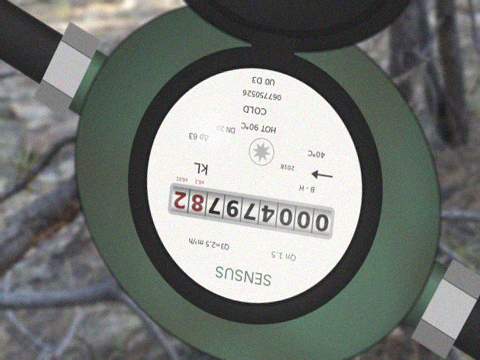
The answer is 4797.82 kL
